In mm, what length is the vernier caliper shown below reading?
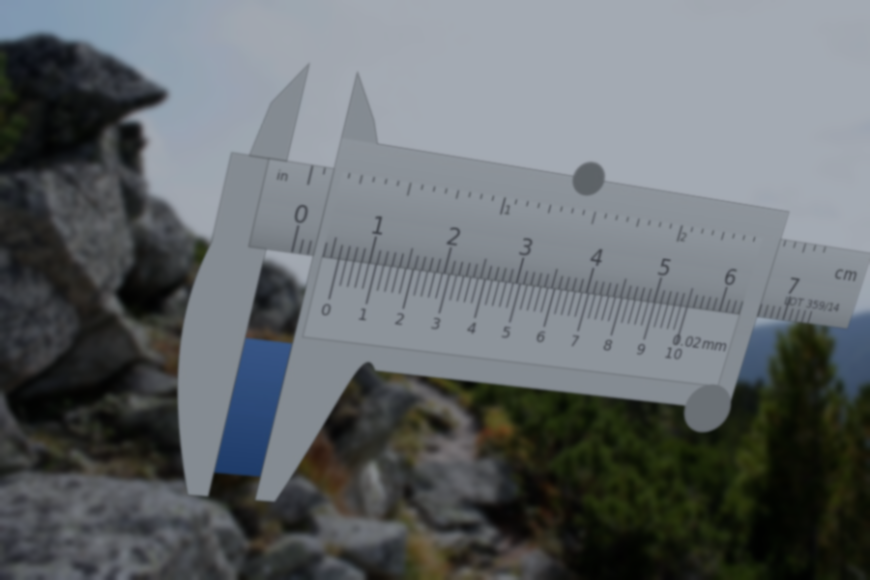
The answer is 6.0 mm
